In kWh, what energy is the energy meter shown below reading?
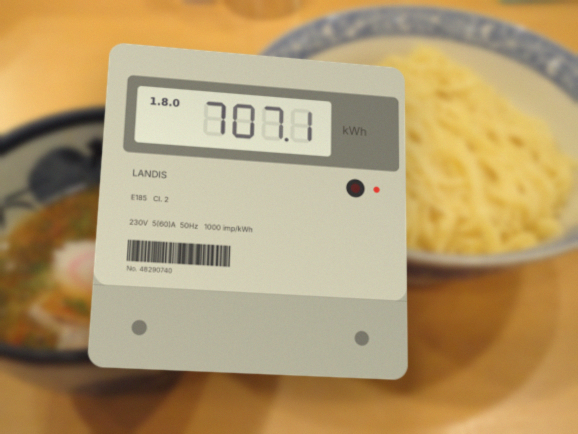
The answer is 707.1 kWh
